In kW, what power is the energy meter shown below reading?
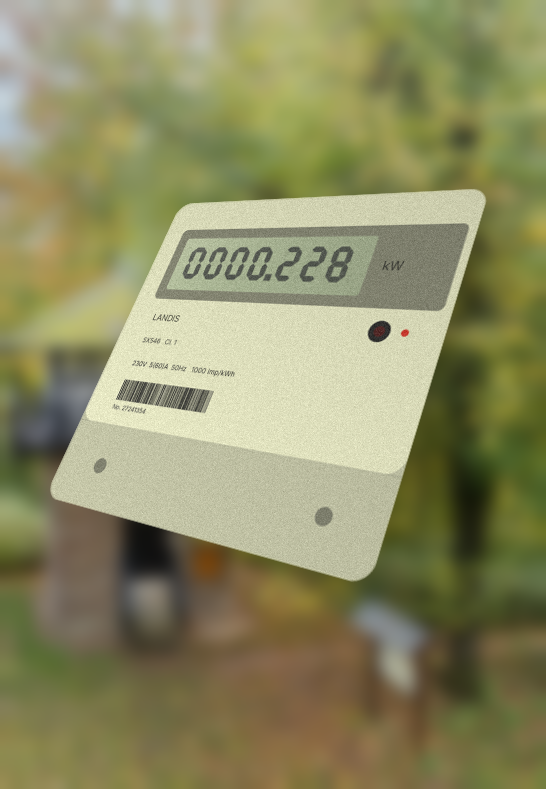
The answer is 0.228 kW
